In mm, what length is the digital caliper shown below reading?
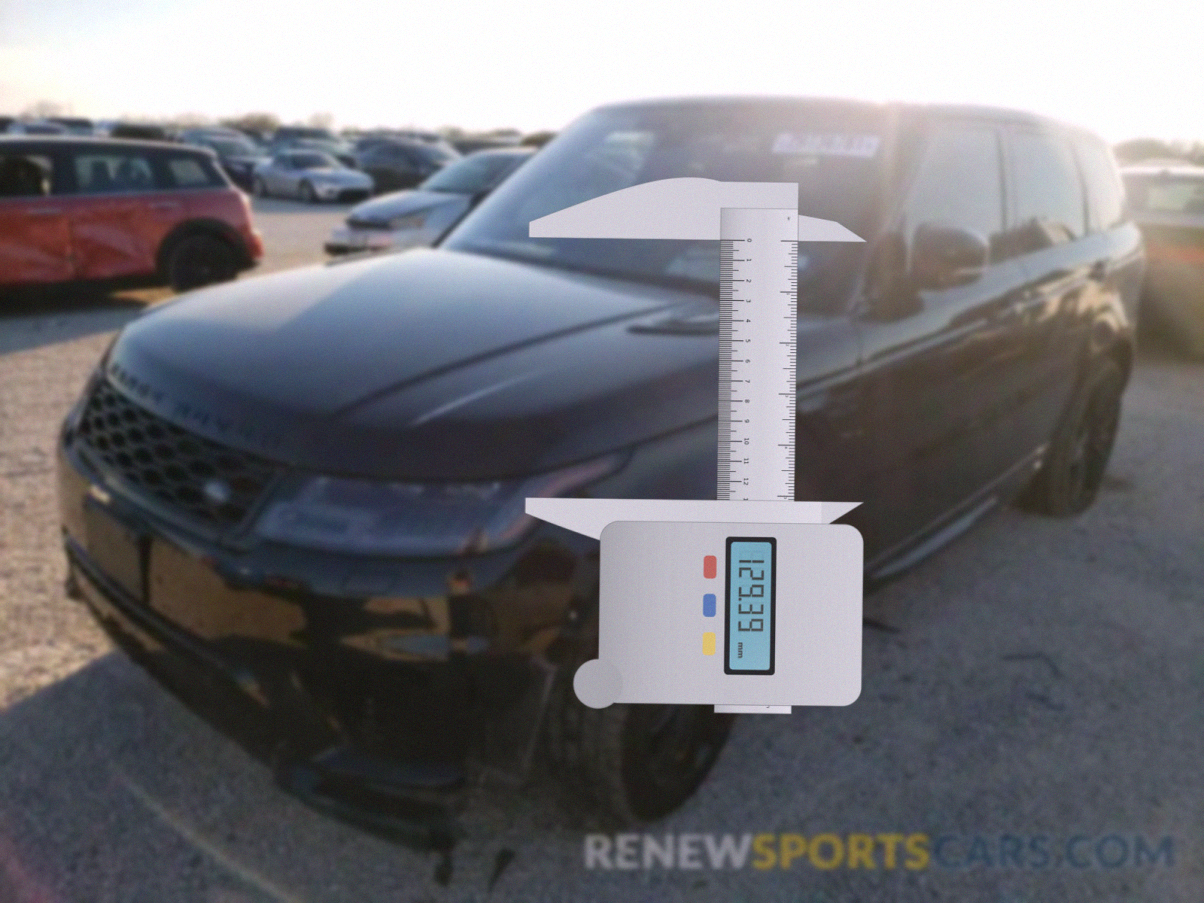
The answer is 129.39 mm
